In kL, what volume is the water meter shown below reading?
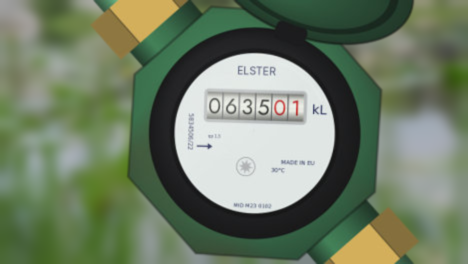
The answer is 635.01 kL
